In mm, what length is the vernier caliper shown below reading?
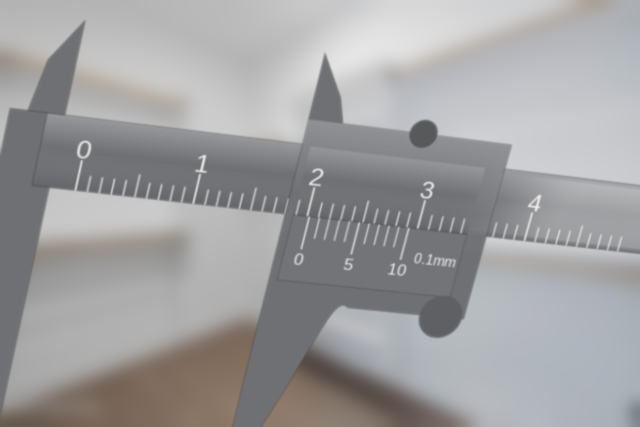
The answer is 20.2 mm
